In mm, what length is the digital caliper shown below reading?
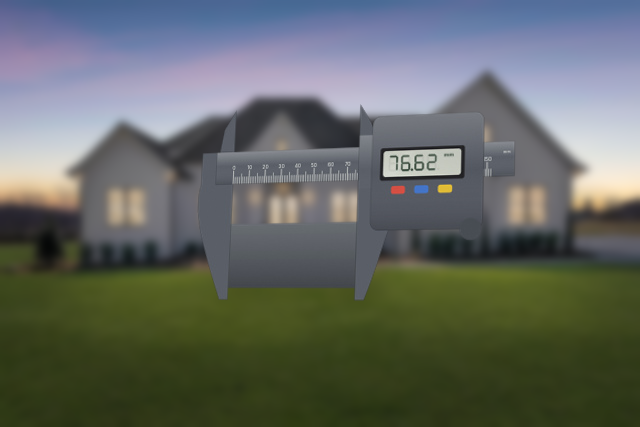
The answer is 76.62 mm
